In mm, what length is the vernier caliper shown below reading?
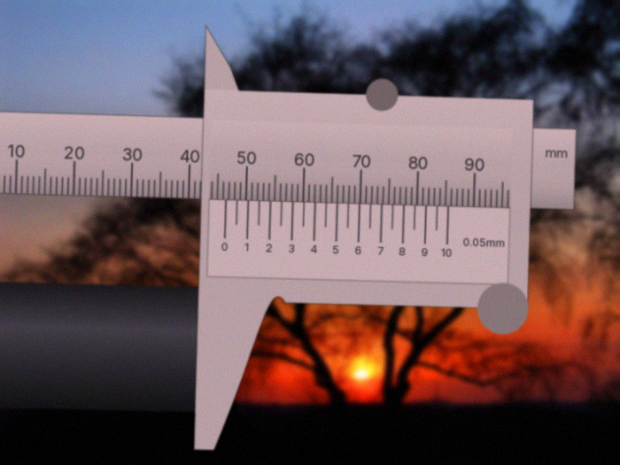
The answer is 46.5 mm
